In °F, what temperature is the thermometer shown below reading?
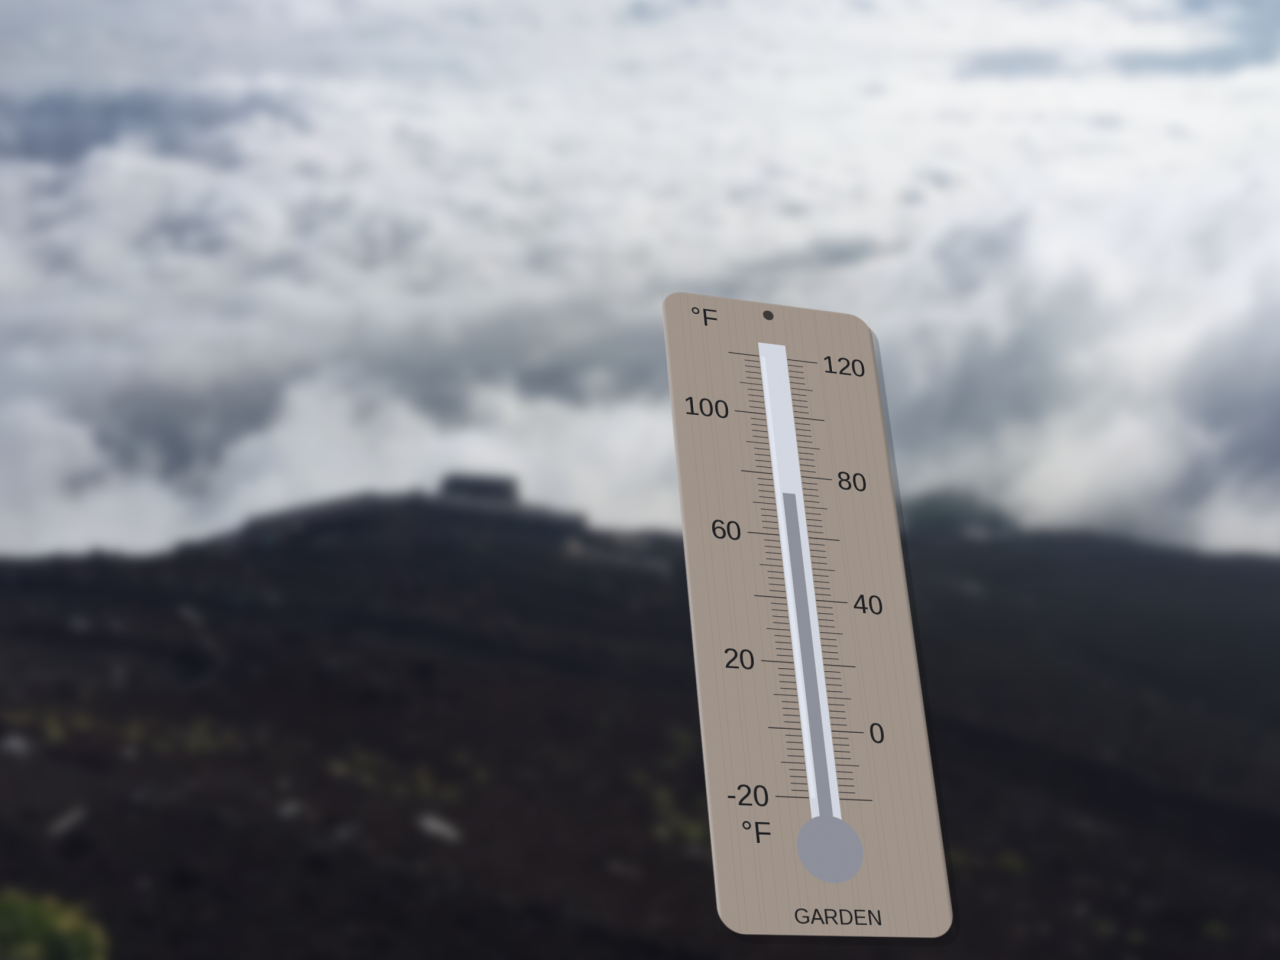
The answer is 74 °F
